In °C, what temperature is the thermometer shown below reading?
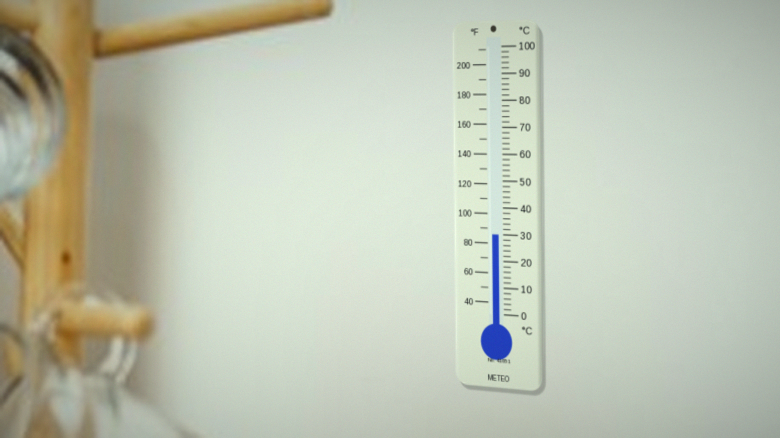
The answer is 30 °C
